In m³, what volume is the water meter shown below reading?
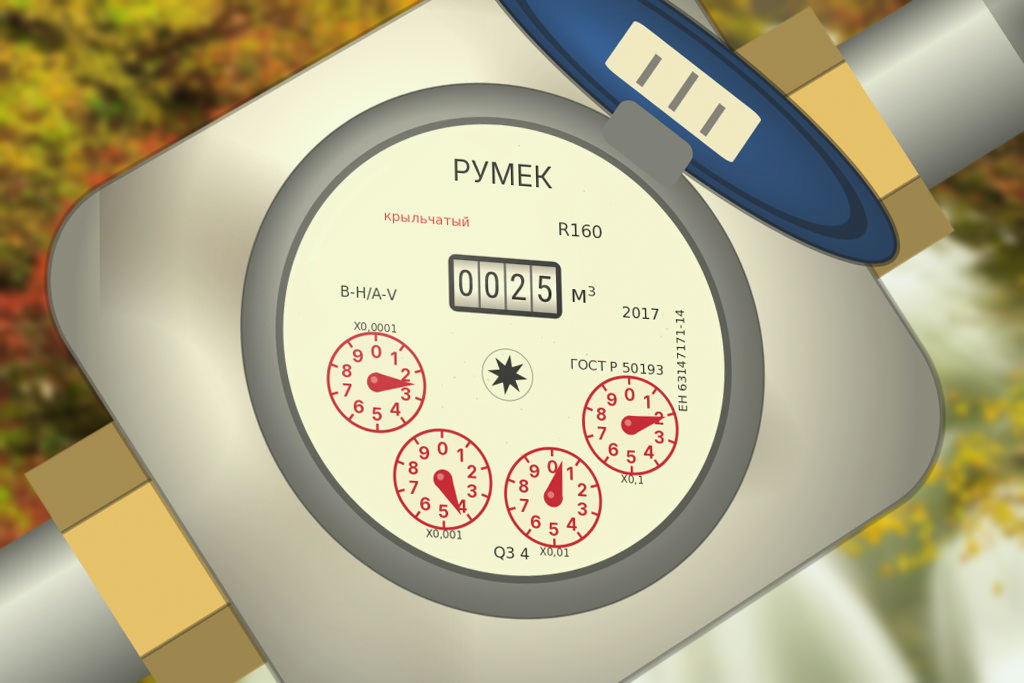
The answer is 25.2042 m³
